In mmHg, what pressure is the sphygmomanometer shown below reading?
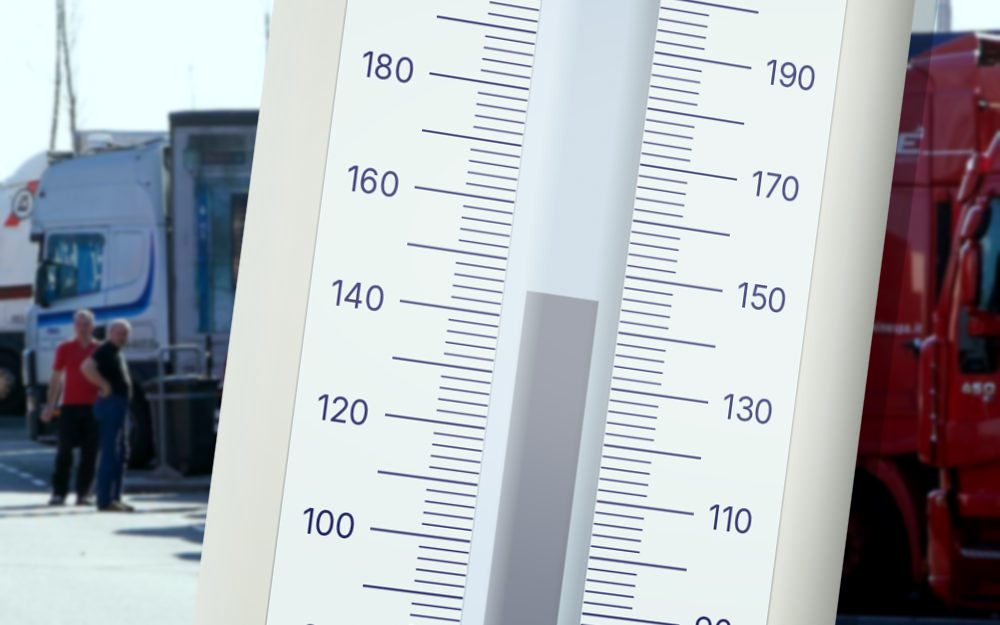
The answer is 145 mmHg
